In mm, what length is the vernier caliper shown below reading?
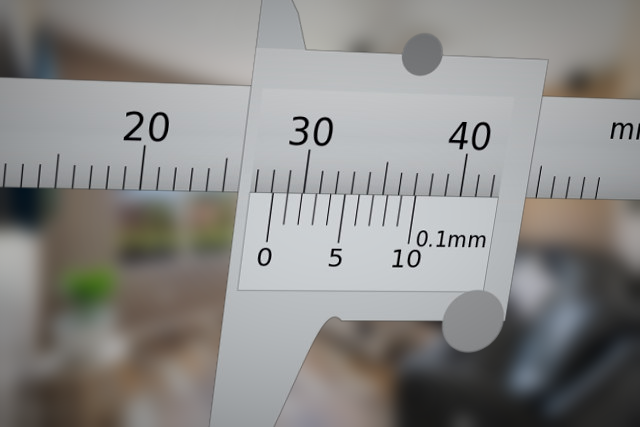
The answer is 28.1 mm
